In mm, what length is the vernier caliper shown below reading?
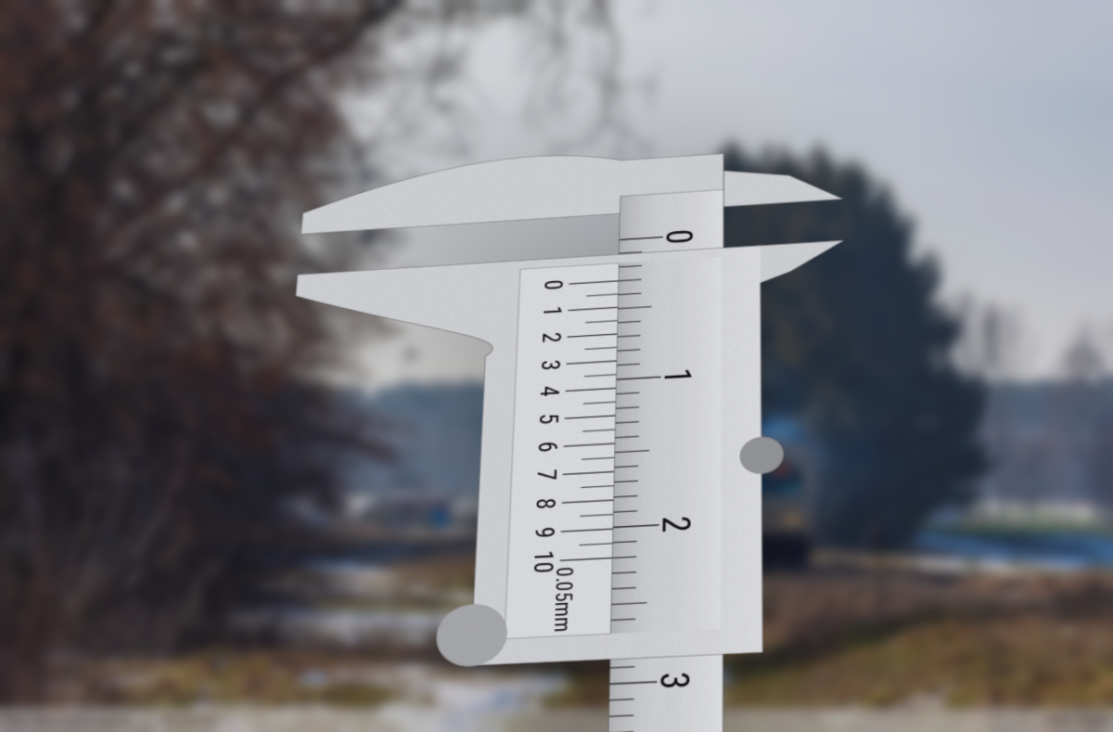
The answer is 3.0 mm
